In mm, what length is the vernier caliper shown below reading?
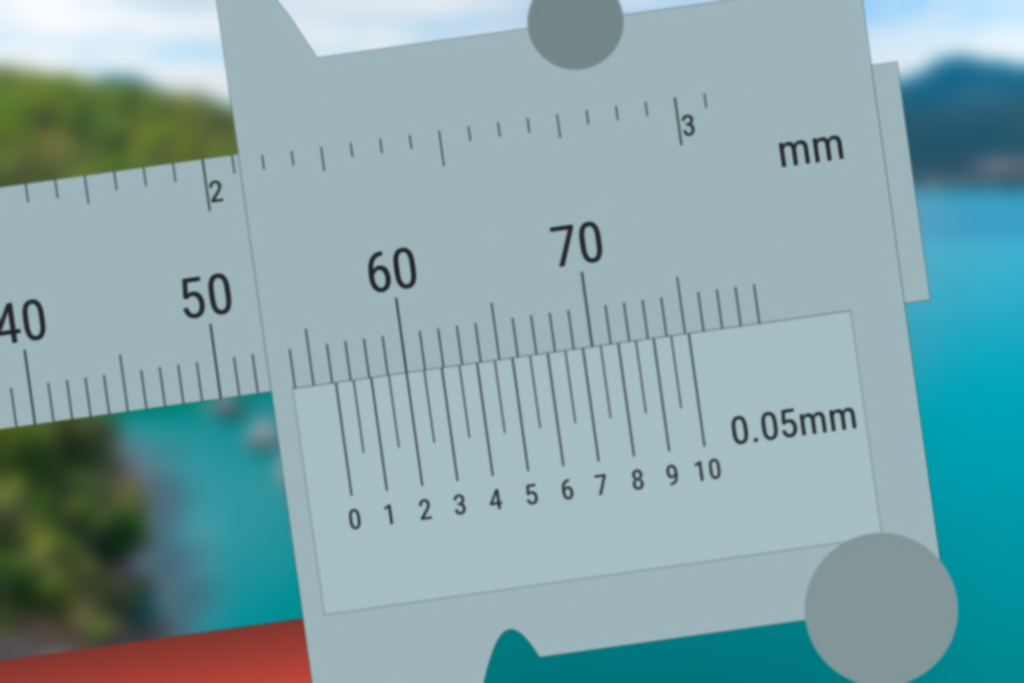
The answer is 56.2 mm
